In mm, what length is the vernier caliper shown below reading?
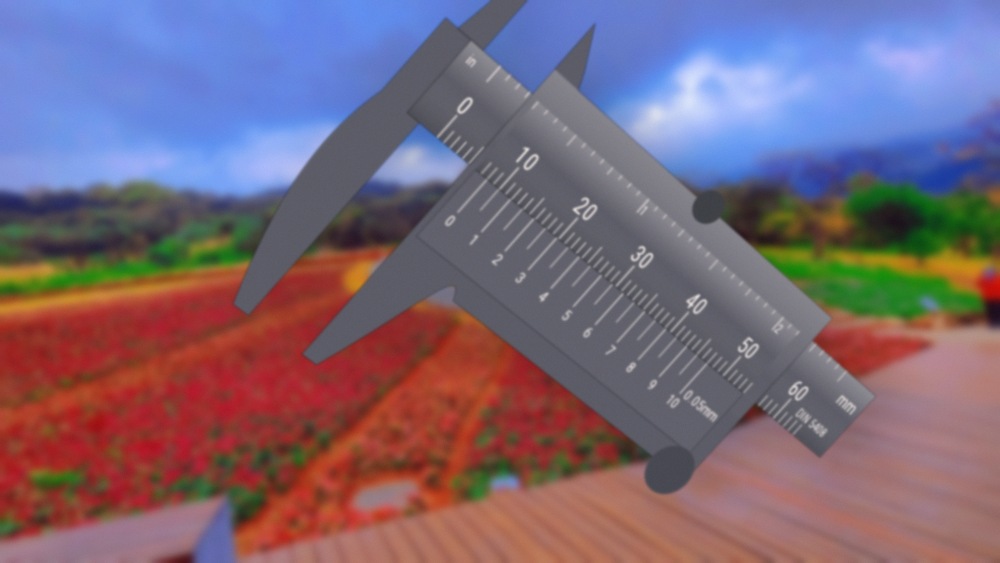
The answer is 8.0 mm
